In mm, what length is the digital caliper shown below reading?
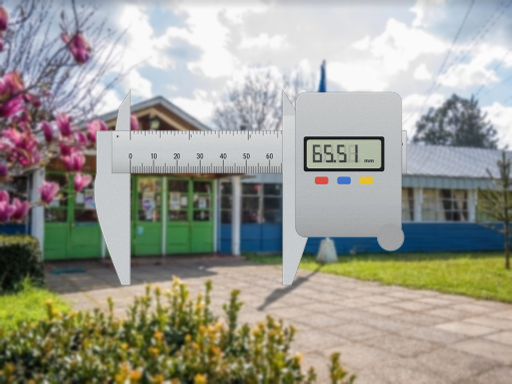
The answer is 65.51 mm
